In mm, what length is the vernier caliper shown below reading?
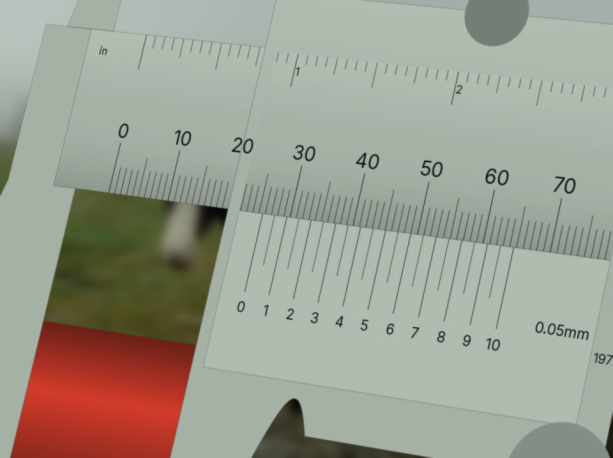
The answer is 25.6 mm
